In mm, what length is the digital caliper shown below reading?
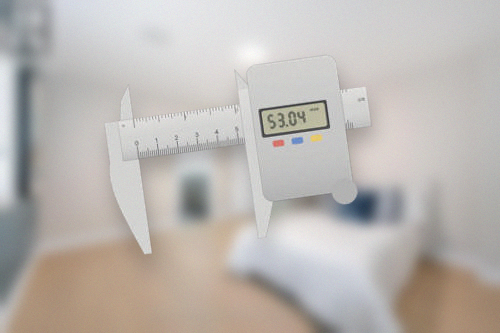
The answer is 53.04 mm
